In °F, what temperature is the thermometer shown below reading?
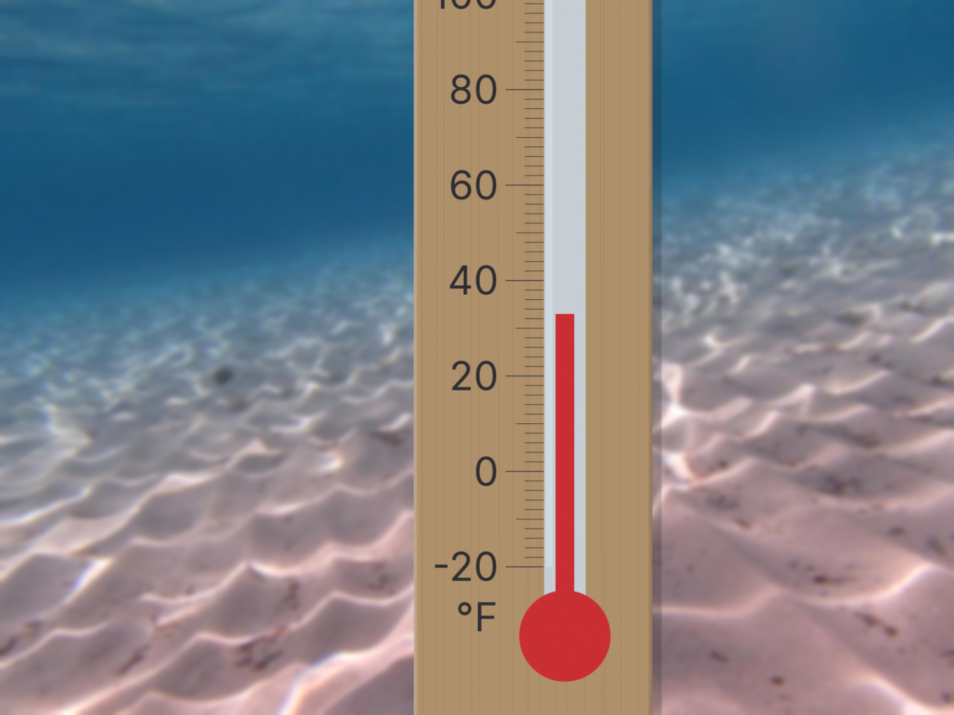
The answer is 33 °F
